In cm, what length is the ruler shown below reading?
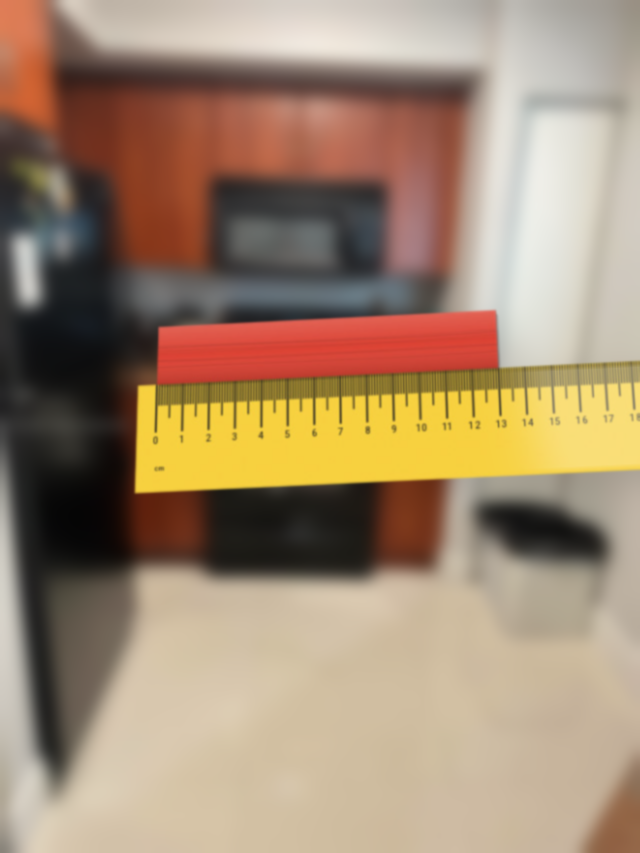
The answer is 13 cm
